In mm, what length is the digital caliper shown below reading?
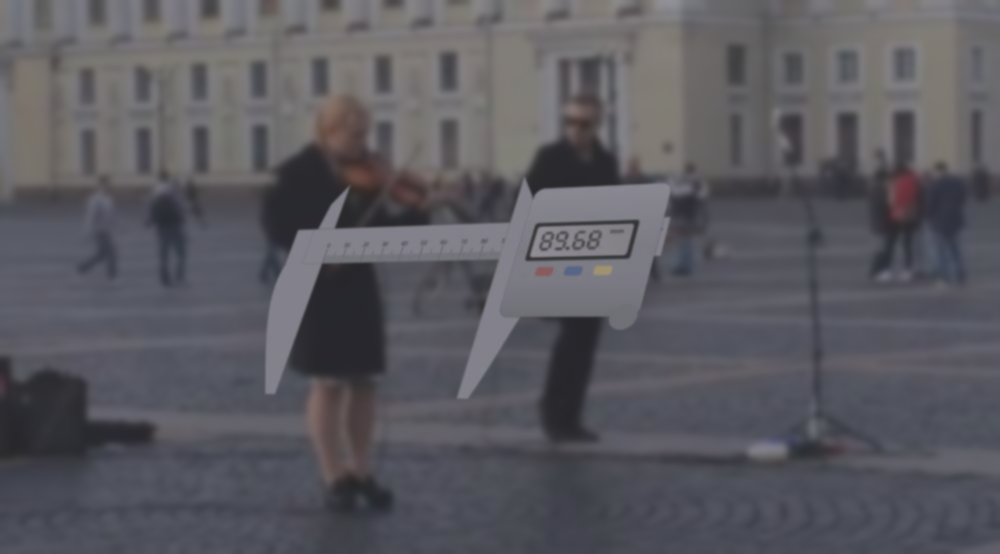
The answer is 89.68 mm
